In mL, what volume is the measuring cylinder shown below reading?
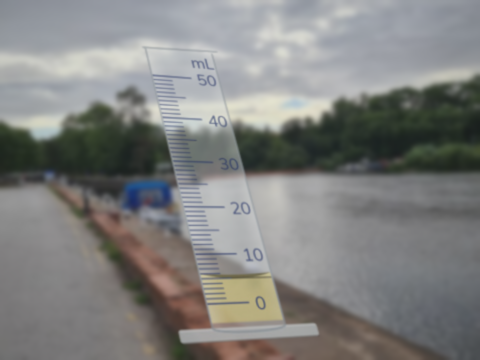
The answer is 5 mL
